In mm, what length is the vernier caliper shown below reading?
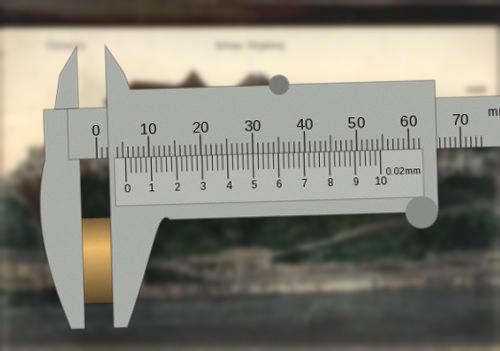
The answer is 5.5 mm
